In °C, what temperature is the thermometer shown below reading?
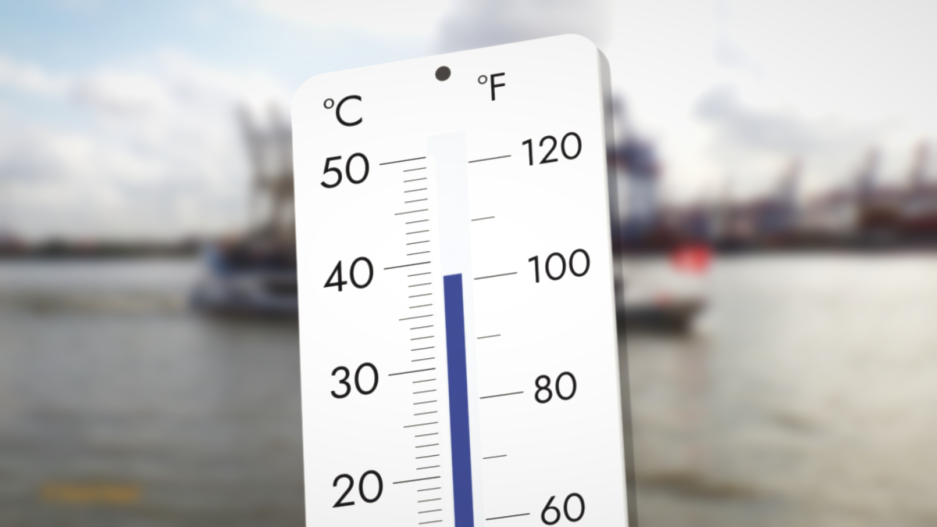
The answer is 38.5 °C
